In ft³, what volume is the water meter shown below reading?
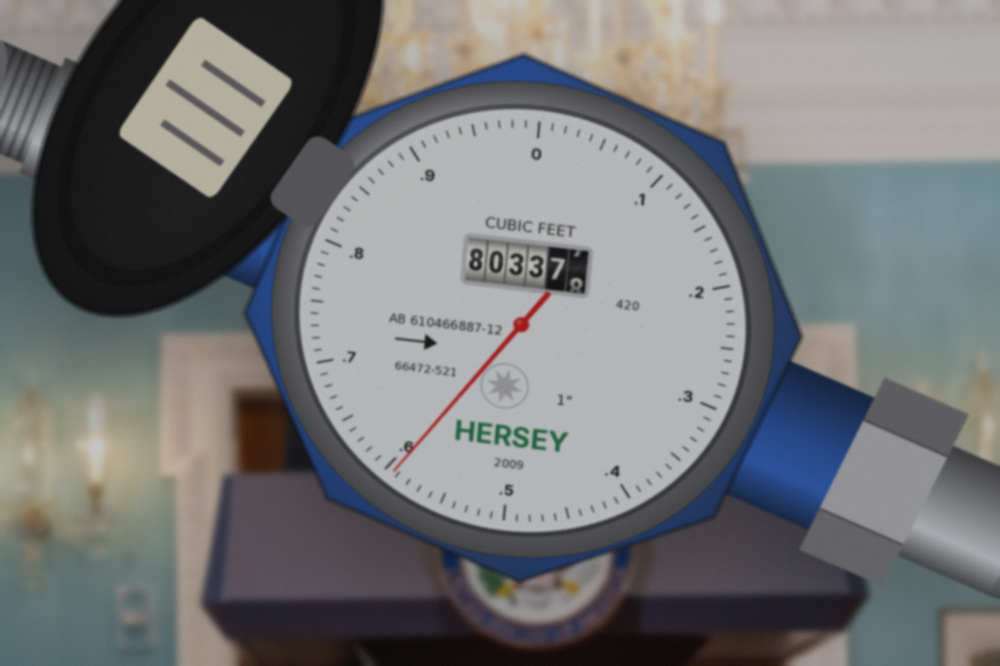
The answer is 803377.59 ft³
